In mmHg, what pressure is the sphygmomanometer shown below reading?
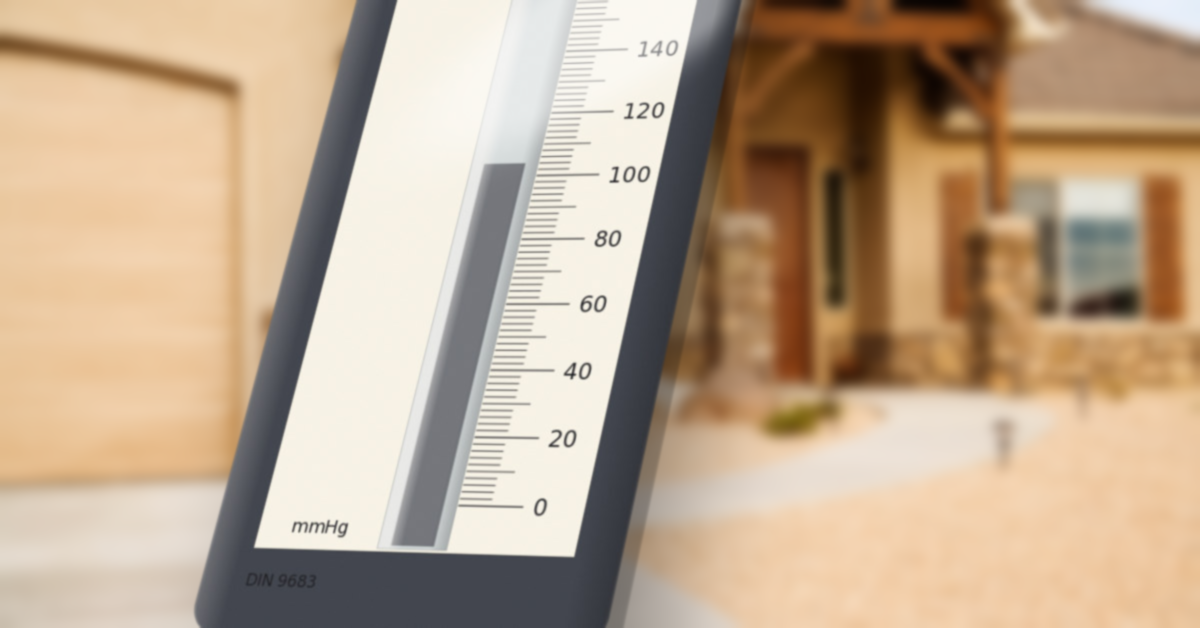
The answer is 104 mmHg
